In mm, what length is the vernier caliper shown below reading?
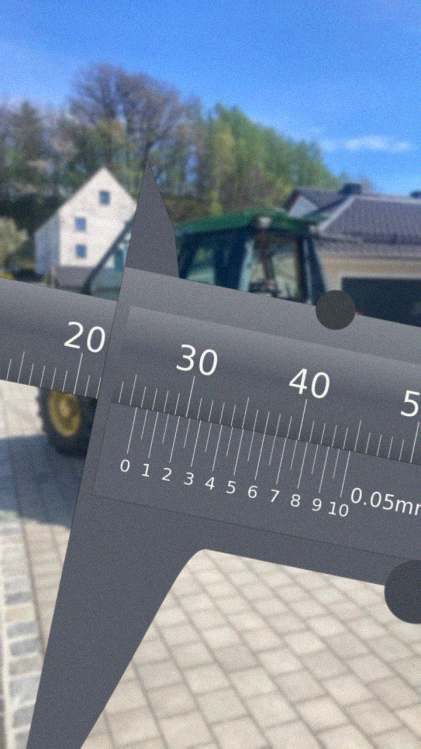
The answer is 25.6 mm
